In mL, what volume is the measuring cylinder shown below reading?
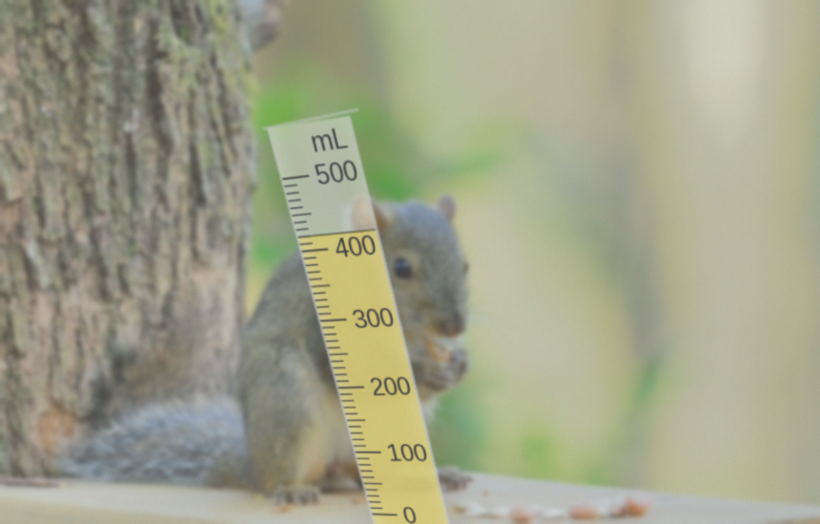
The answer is 420 mL
